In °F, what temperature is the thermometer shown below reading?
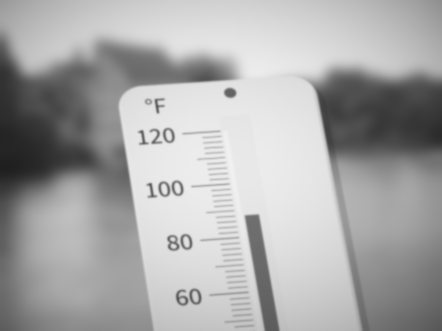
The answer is 88 °F
